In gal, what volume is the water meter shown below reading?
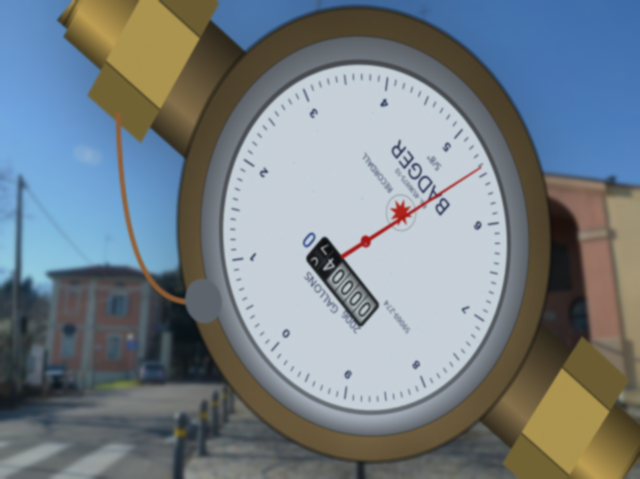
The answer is 465.4 gal
